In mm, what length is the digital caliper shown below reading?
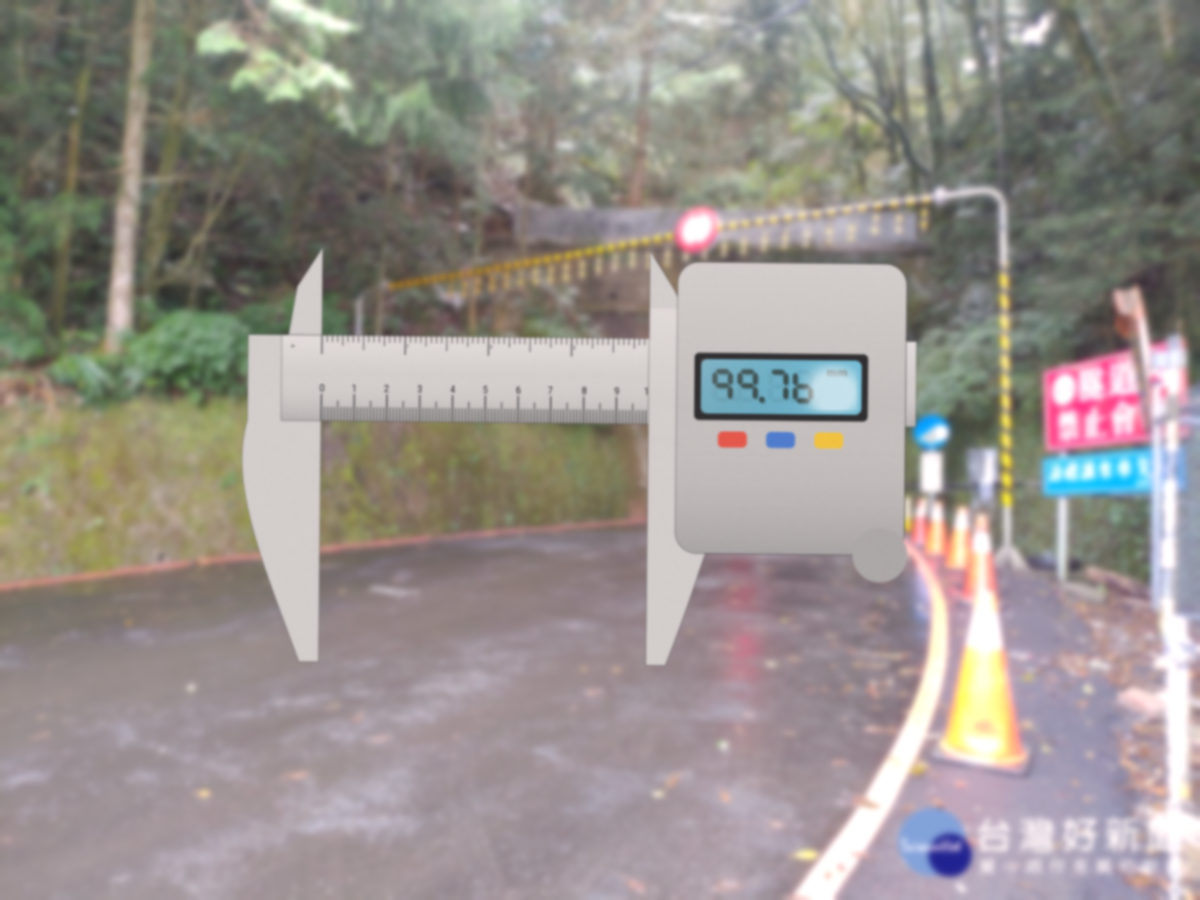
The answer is 99.76 mm
